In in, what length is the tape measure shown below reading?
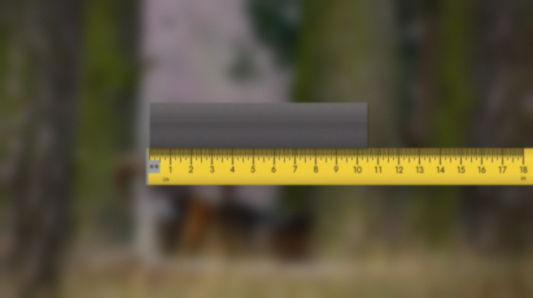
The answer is 10.5 in
